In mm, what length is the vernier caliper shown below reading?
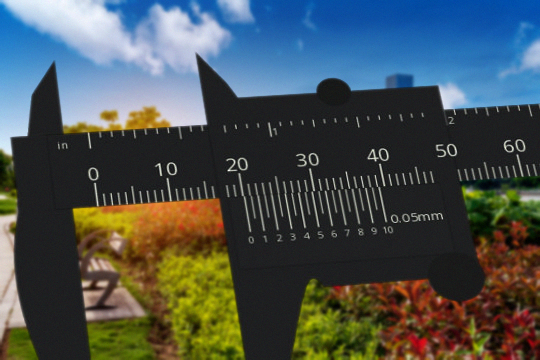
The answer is 20.2 mm
